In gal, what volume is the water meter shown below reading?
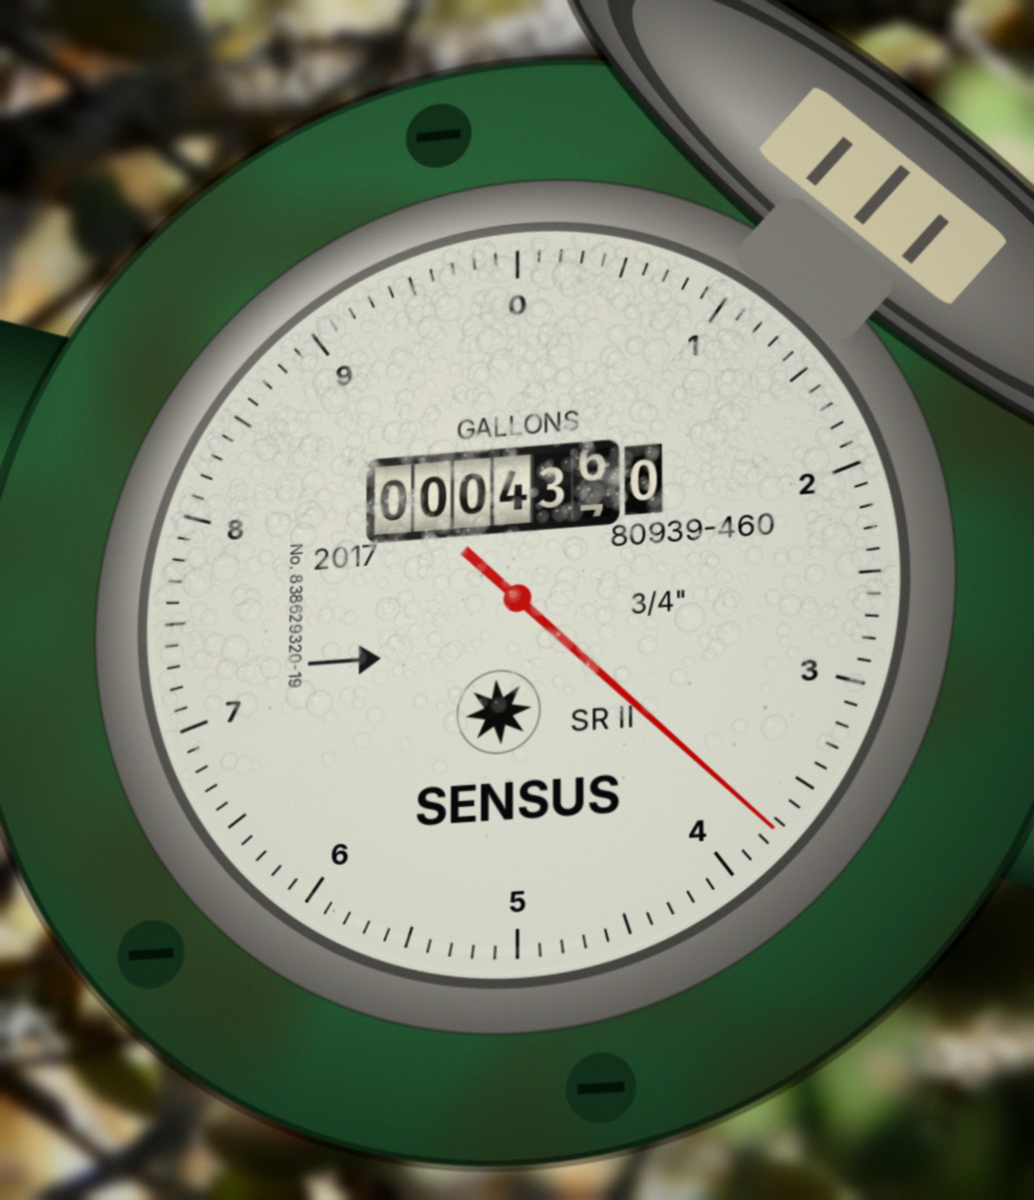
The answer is 4363.7 gal
